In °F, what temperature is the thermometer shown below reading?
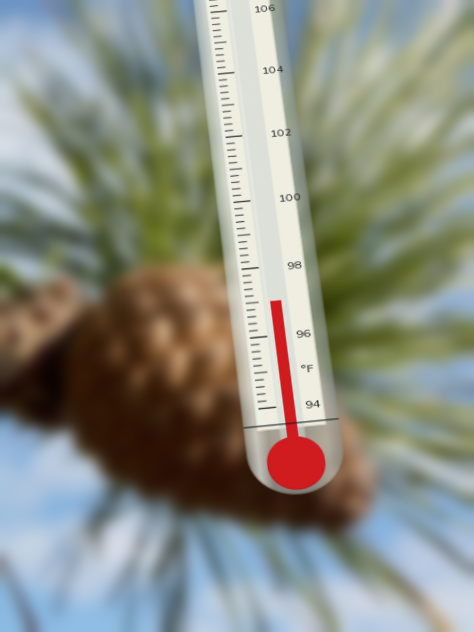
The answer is 97 °F
